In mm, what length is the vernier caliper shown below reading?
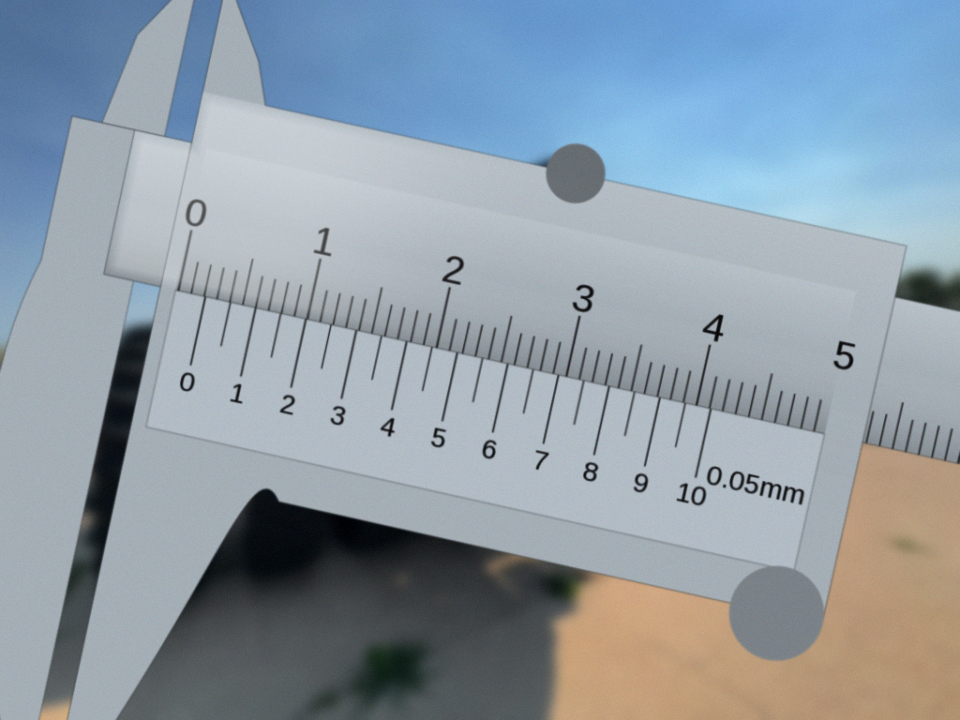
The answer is 2.1 mm
